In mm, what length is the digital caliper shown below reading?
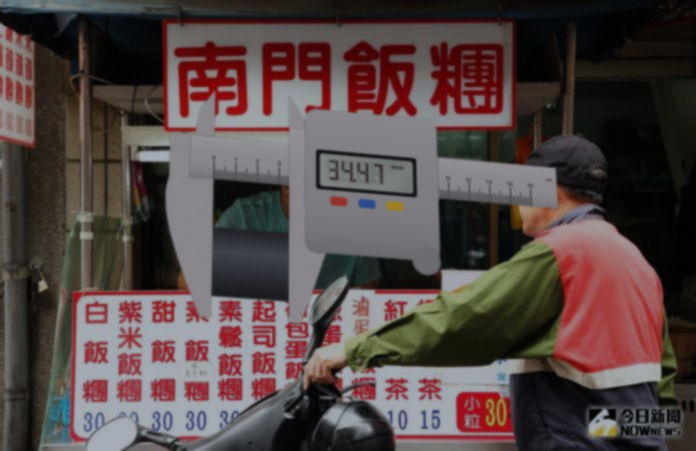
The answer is 34.47 mm
